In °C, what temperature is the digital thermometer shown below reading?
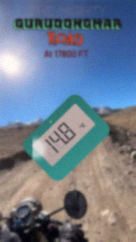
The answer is 14.8 °C
